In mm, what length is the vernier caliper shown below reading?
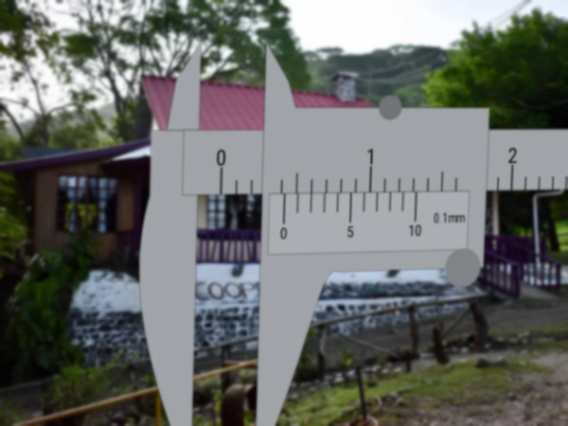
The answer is 4.2 mm
